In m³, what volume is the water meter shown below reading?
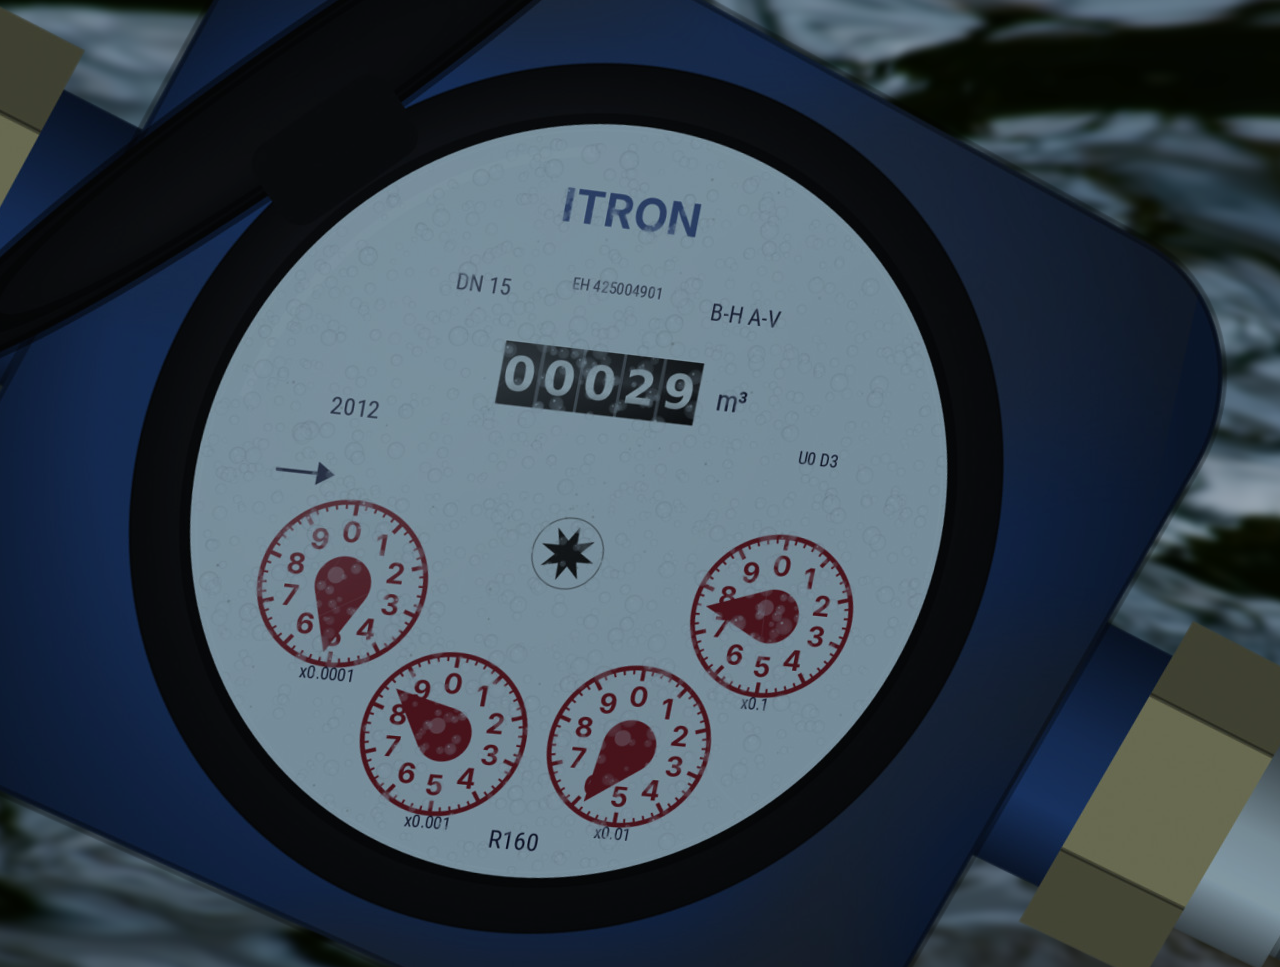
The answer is 29.7585 m³
